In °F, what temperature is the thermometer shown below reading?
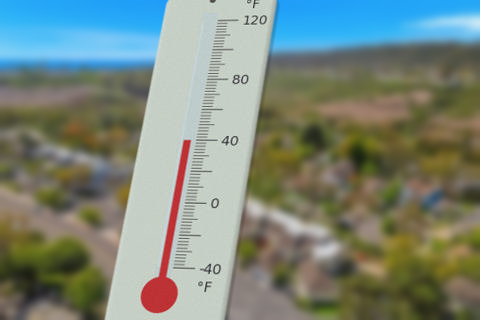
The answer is 40 °F
